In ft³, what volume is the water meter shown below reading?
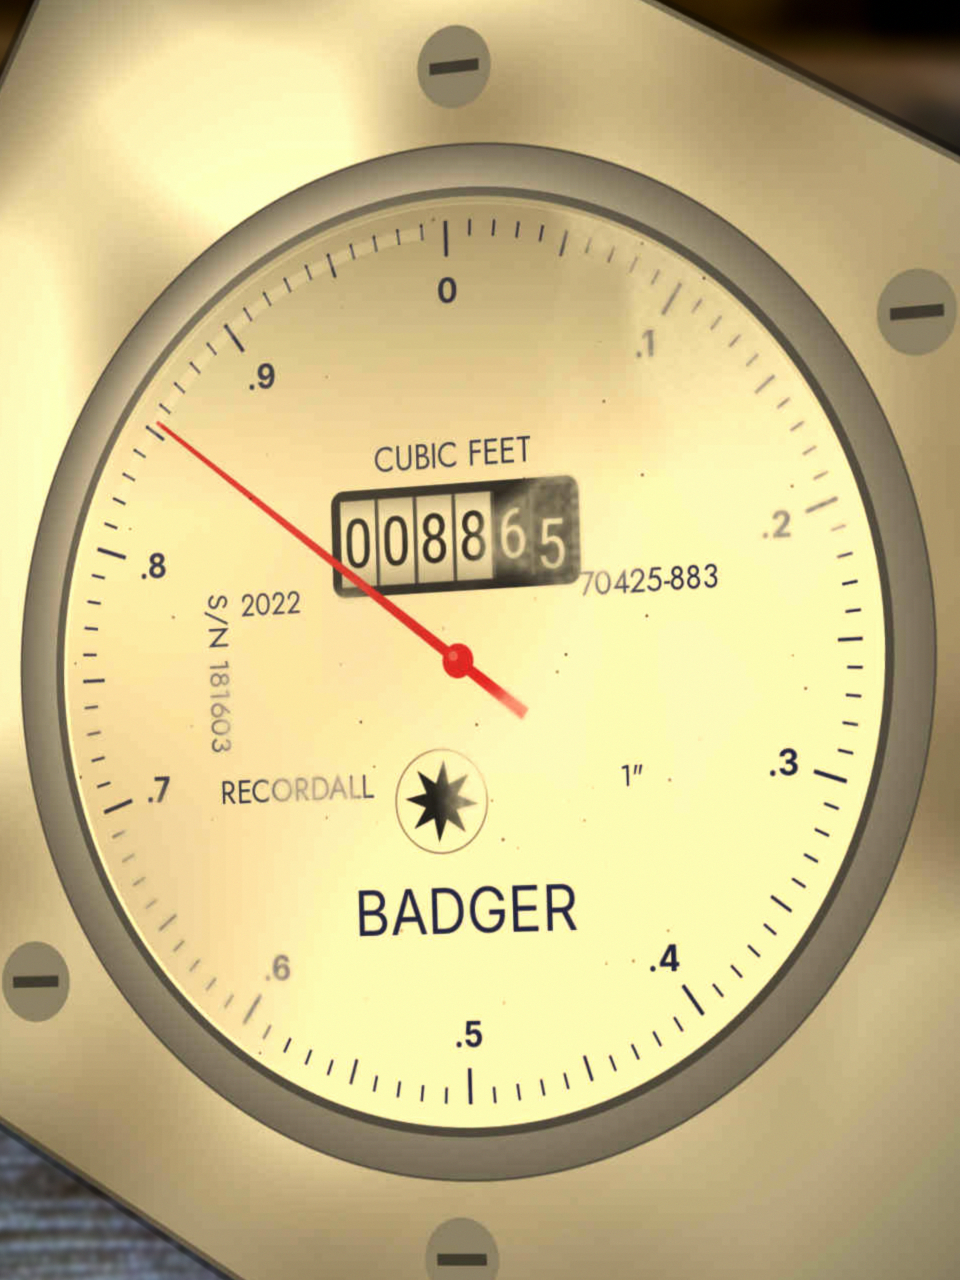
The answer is 8864.85 ft³
